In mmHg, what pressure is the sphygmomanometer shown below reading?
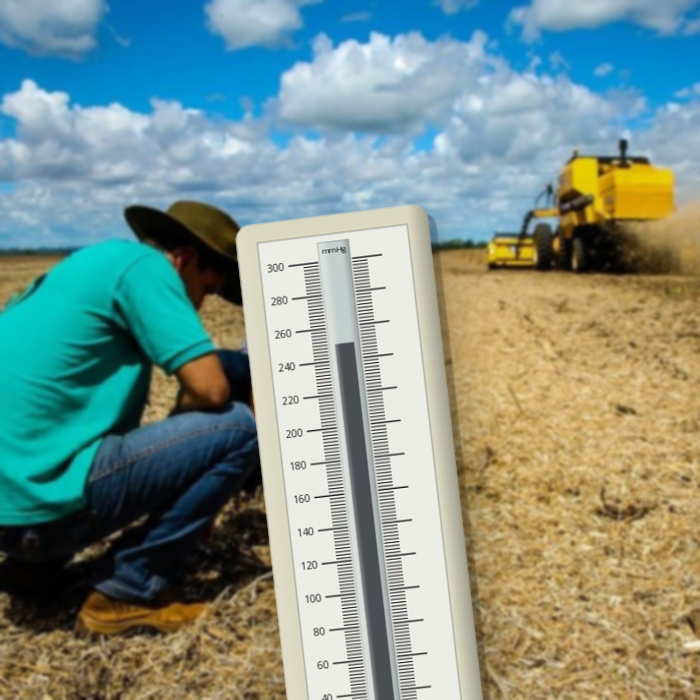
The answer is 250 mmHg
